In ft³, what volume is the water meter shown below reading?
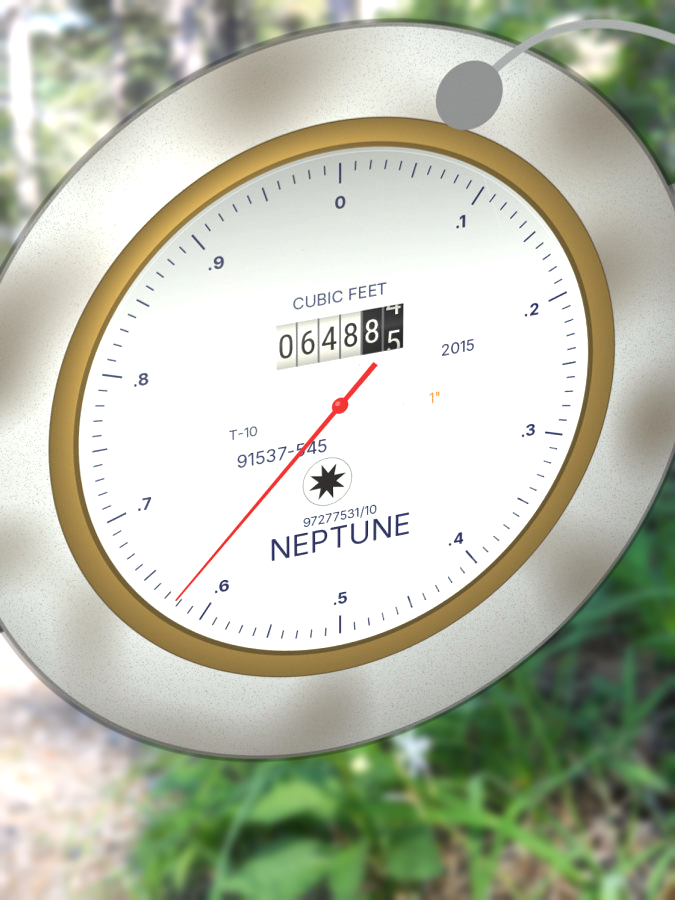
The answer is 64884.62 ft³
